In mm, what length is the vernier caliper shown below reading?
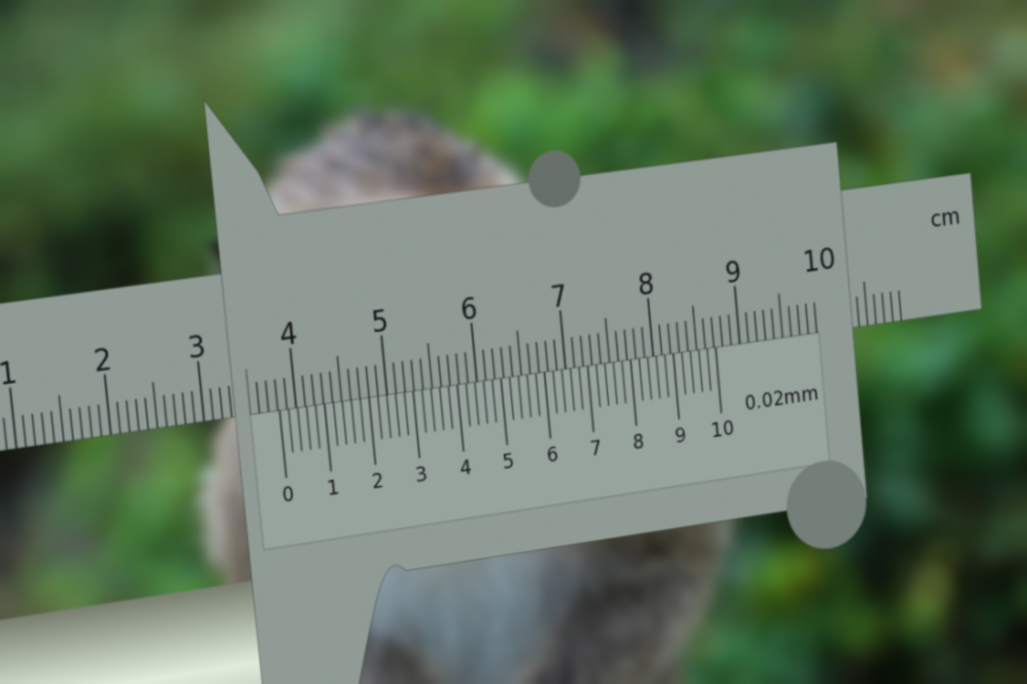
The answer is 38.2 mm
